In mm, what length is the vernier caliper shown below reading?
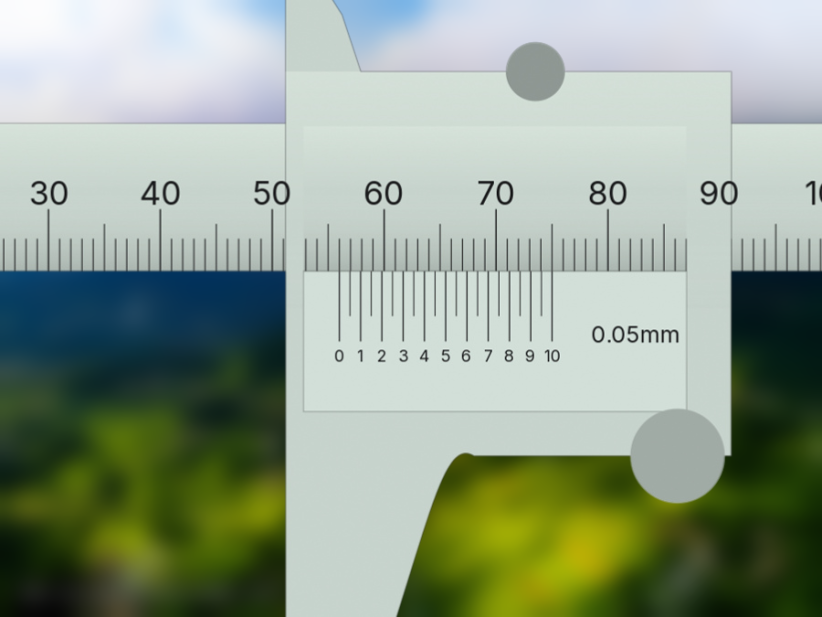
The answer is 56.0 mm
